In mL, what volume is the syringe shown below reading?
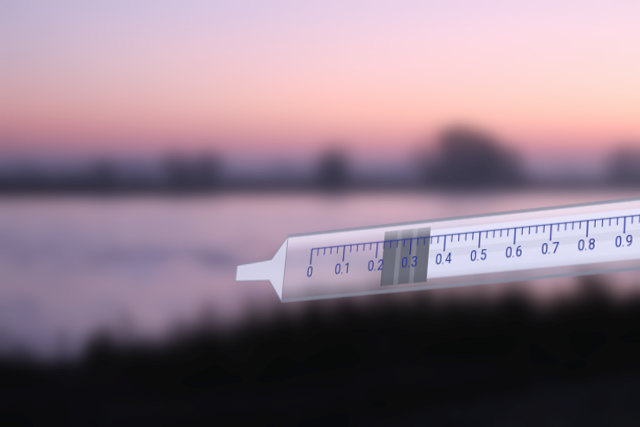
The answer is 0.22 mL
